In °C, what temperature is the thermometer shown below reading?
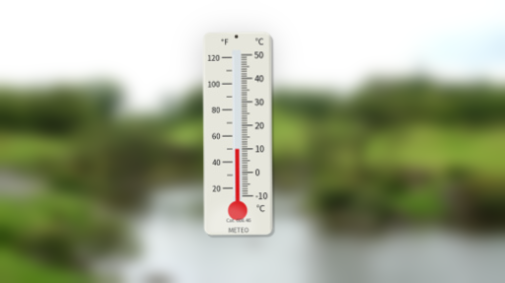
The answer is 10 °C
